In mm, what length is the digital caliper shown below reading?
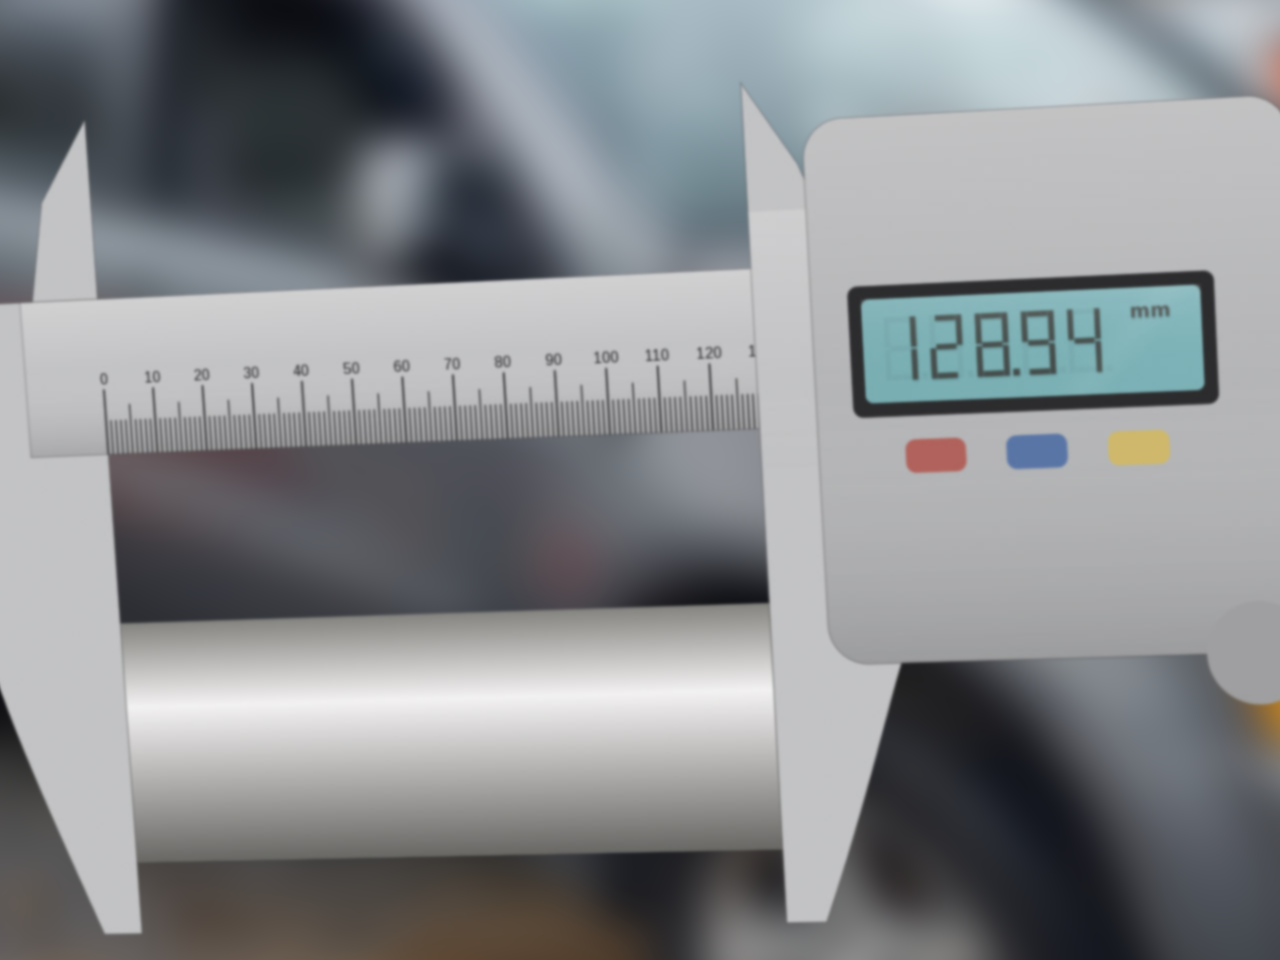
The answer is 128.94 mm
